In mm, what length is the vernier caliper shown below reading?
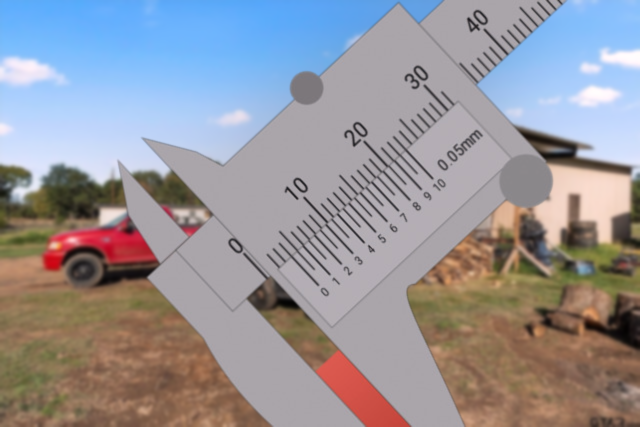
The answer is 4.0 mm
